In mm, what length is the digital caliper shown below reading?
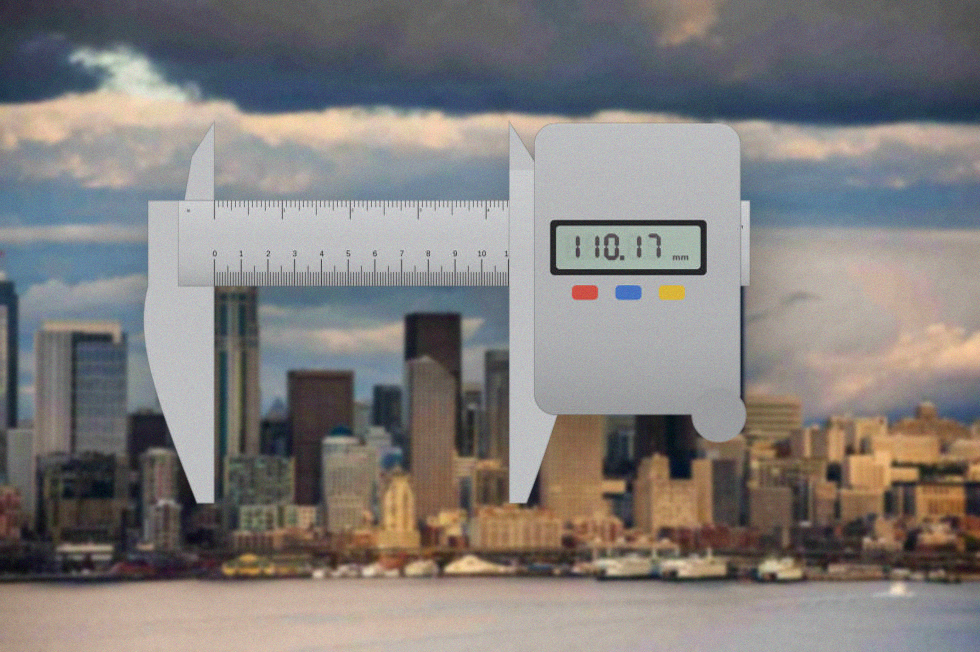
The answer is 110.17 mm
